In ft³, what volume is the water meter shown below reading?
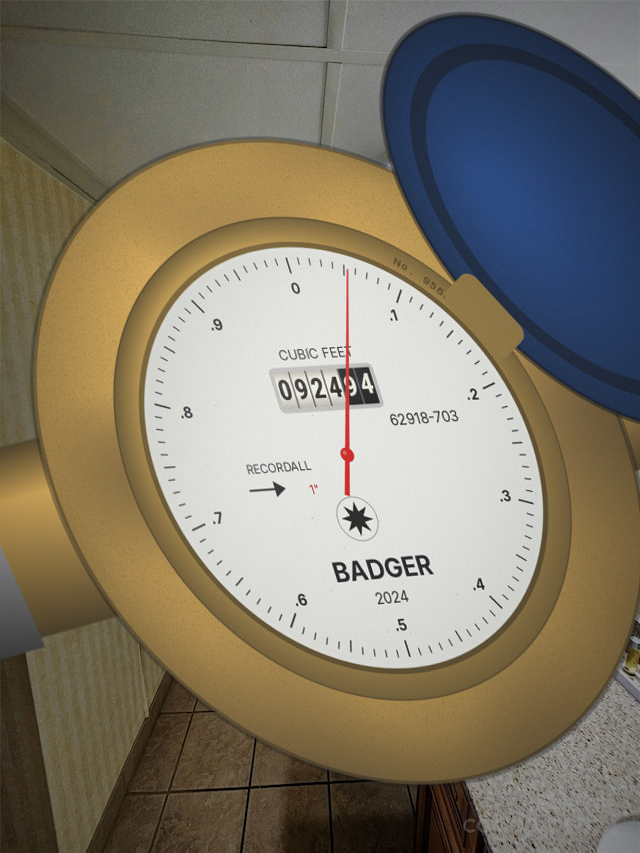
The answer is 92494.05 ft³
